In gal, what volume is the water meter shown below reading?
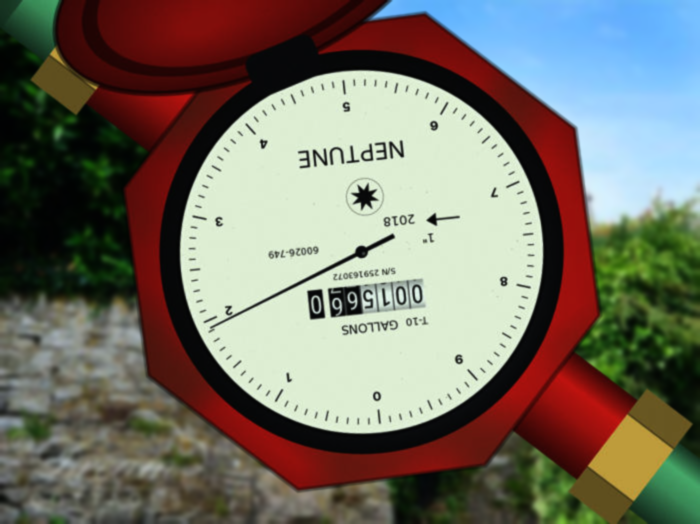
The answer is 15661.9 gal
